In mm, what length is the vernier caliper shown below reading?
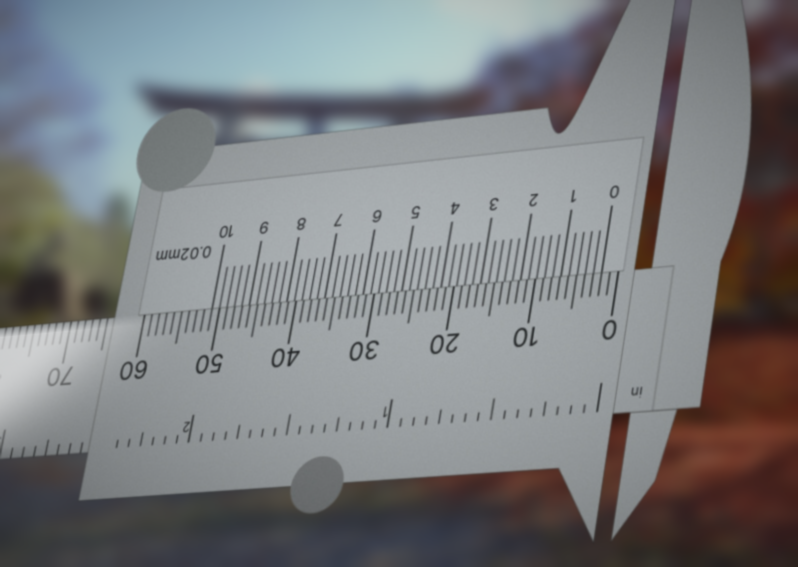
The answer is 2.0 mm
